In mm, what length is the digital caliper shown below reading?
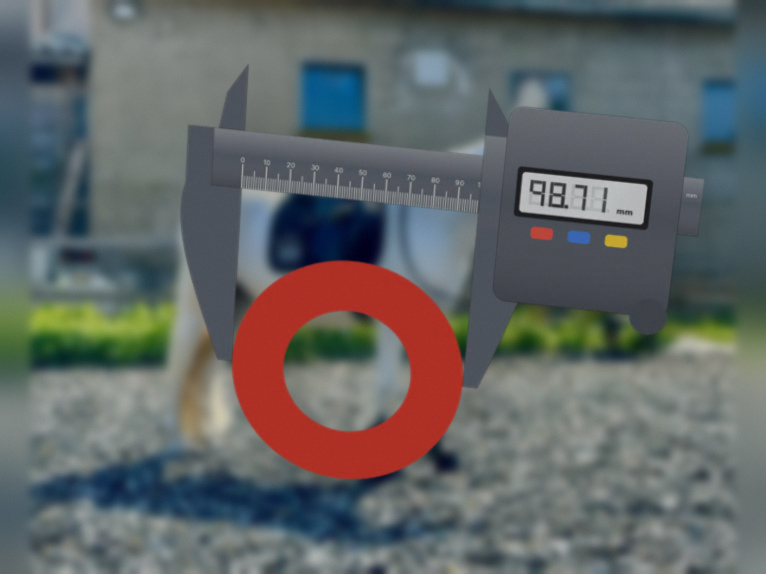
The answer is 98.71 mm
